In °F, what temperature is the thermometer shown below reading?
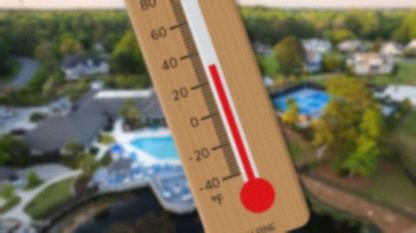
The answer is 30 °F
